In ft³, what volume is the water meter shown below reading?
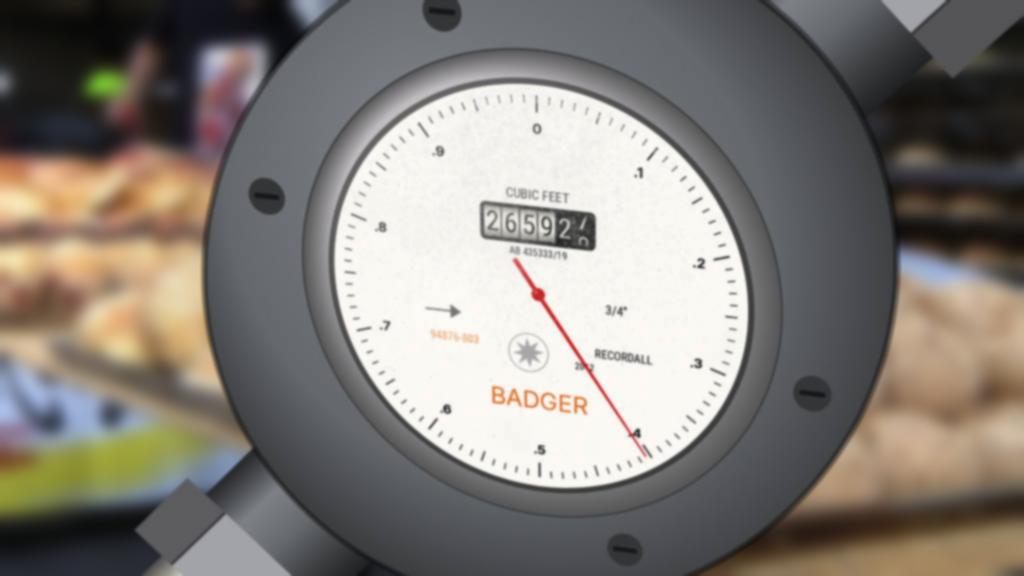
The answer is 265927.40 ft³
